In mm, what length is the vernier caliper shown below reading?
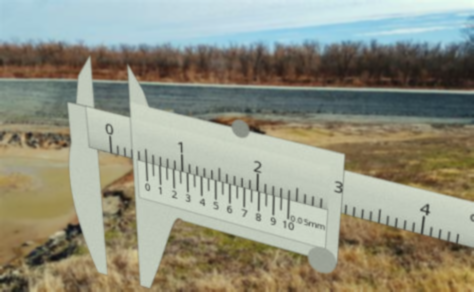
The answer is 5.0 mm
